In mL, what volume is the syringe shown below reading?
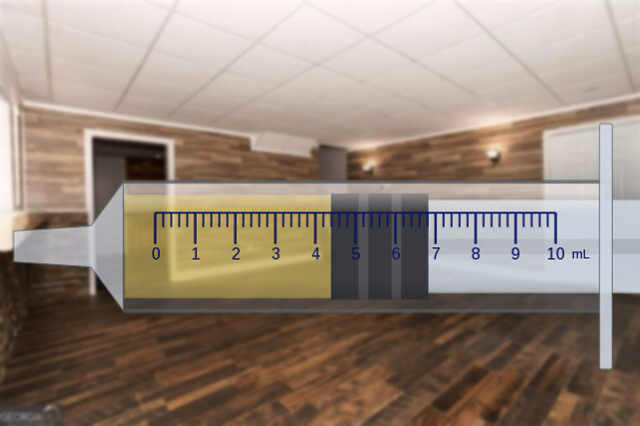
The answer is 4.4 mL
